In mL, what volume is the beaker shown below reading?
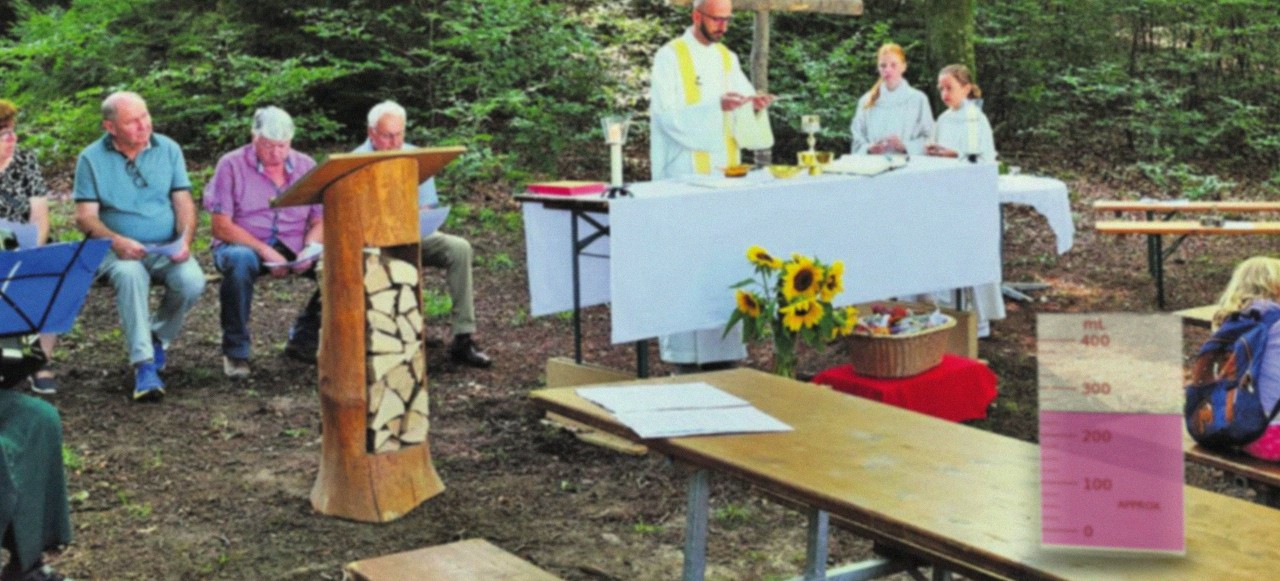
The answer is 250 mL
